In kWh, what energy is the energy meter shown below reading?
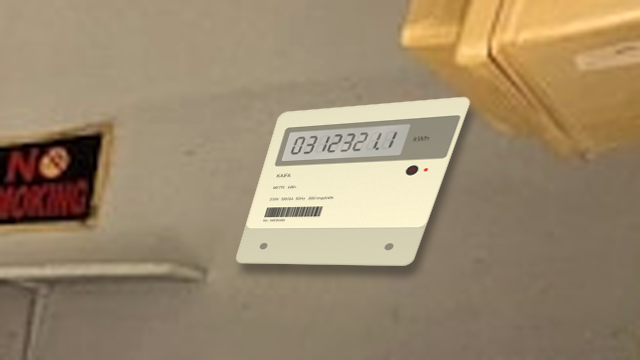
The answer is 312321.1 kWh
